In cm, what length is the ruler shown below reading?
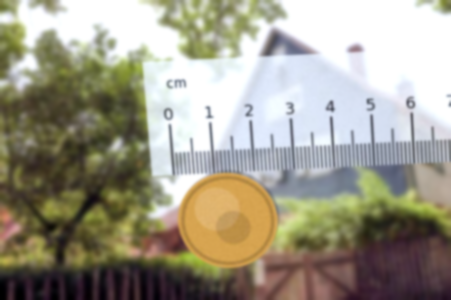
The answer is 2.5 cm
